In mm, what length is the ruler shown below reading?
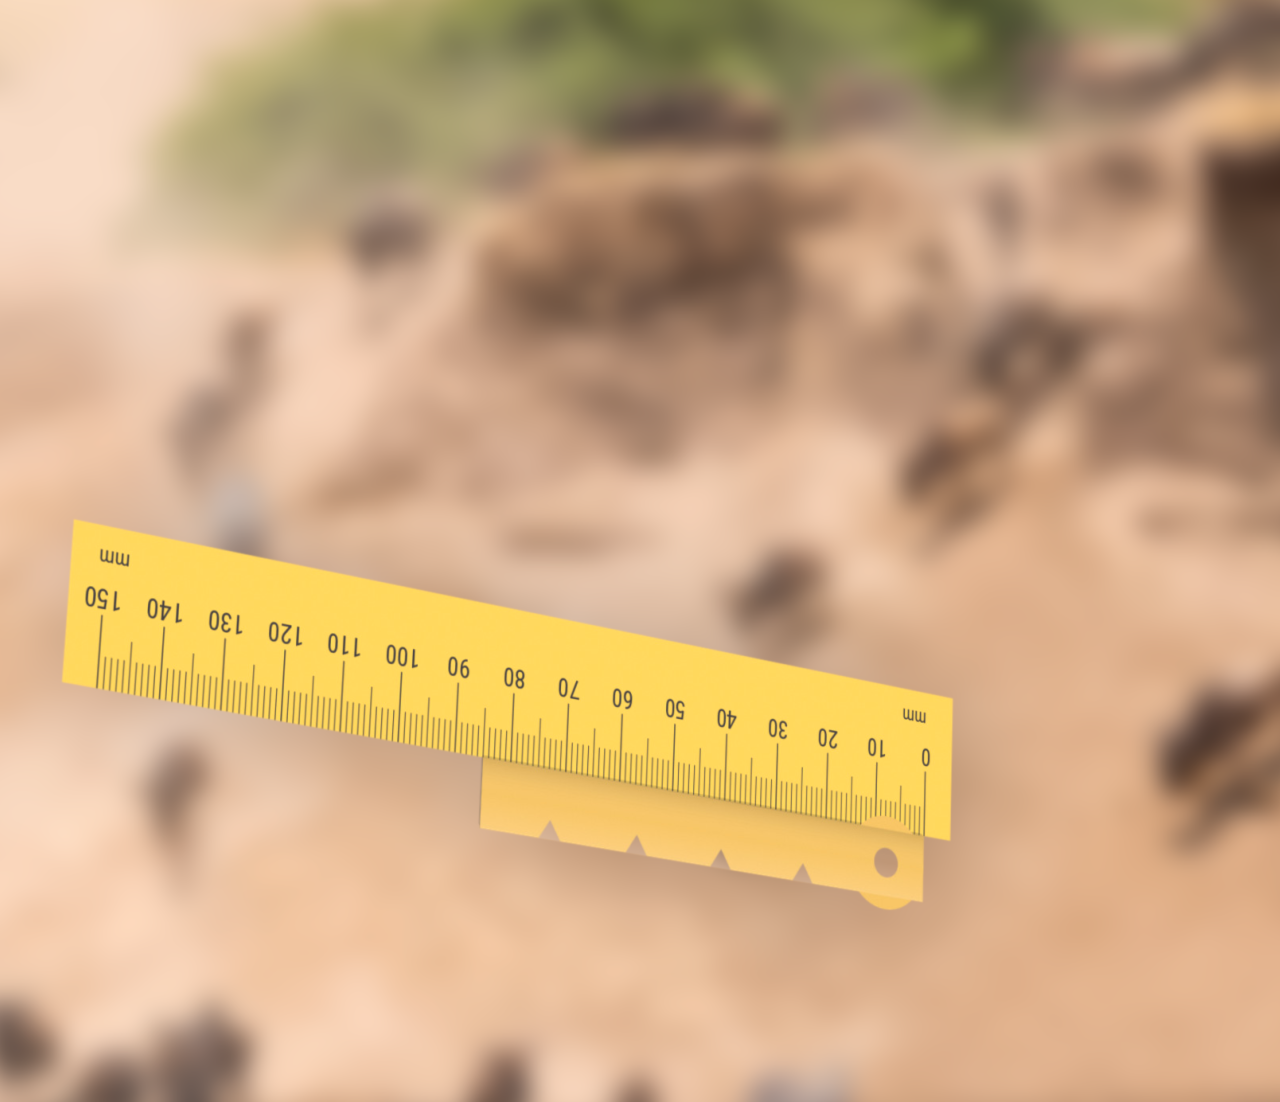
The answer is 85 mm
